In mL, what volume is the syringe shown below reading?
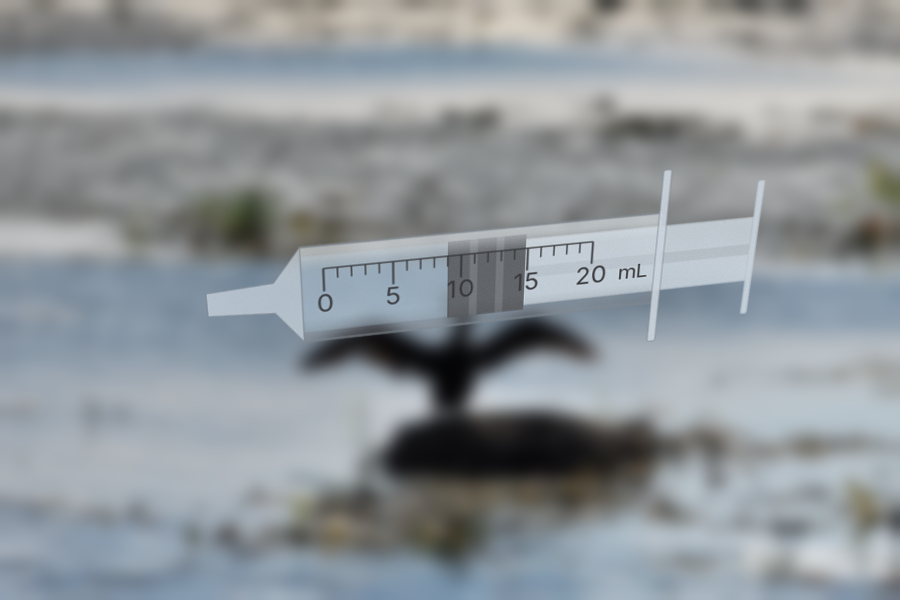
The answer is 9 mL
